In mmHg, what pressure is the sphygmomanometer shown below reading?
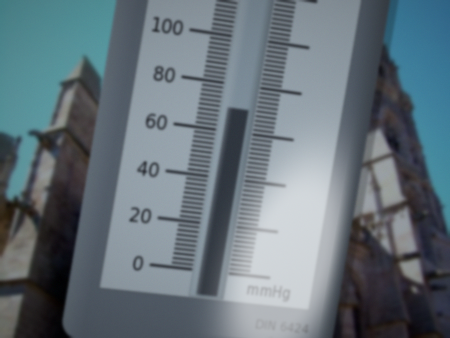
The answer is 70 mmHg
